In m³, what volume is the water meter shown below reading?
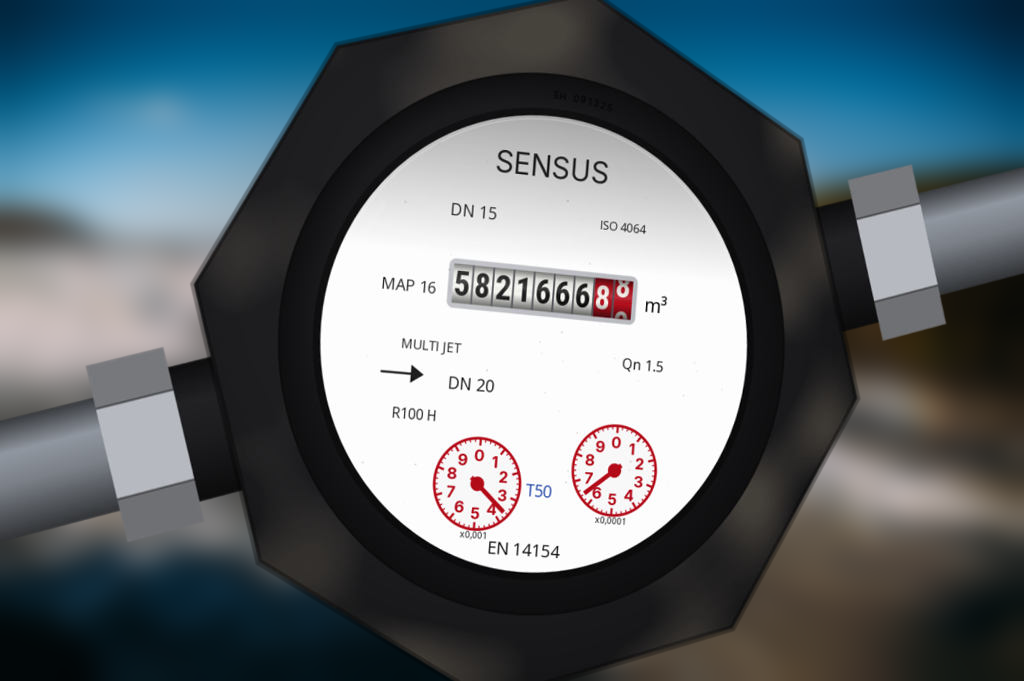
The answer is 5821666.8836 m³
